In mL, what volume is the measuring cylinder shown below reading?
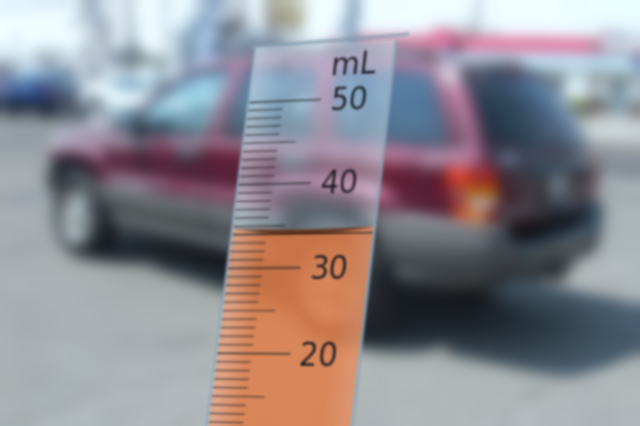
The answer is 34 mL
